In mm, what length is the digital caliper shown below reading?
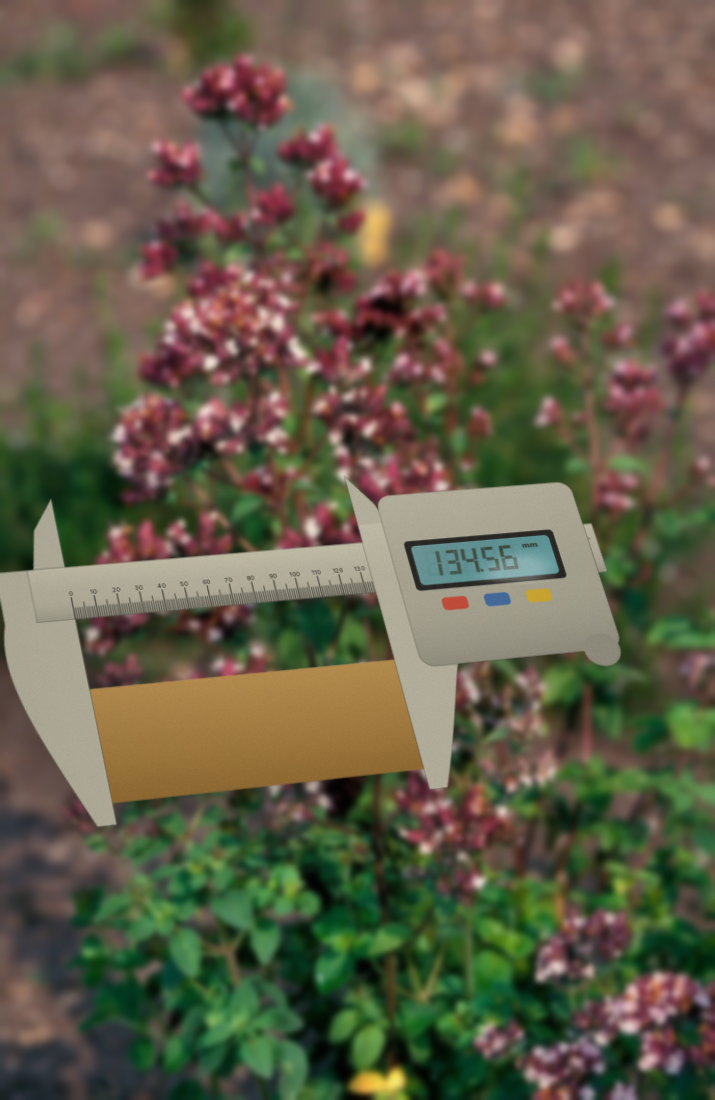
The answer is 134.56 mm
